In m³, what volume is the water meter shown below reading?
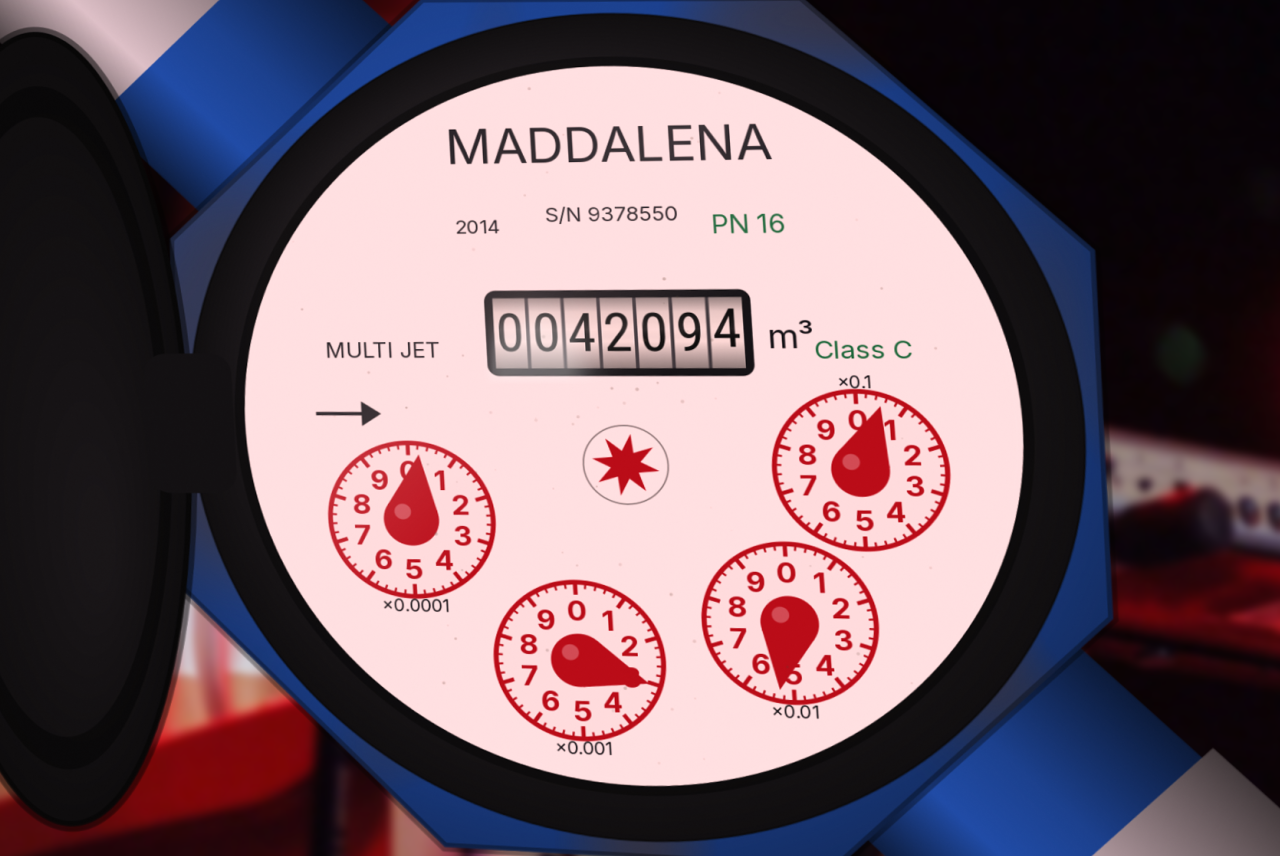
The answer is 42094.0530 m³
